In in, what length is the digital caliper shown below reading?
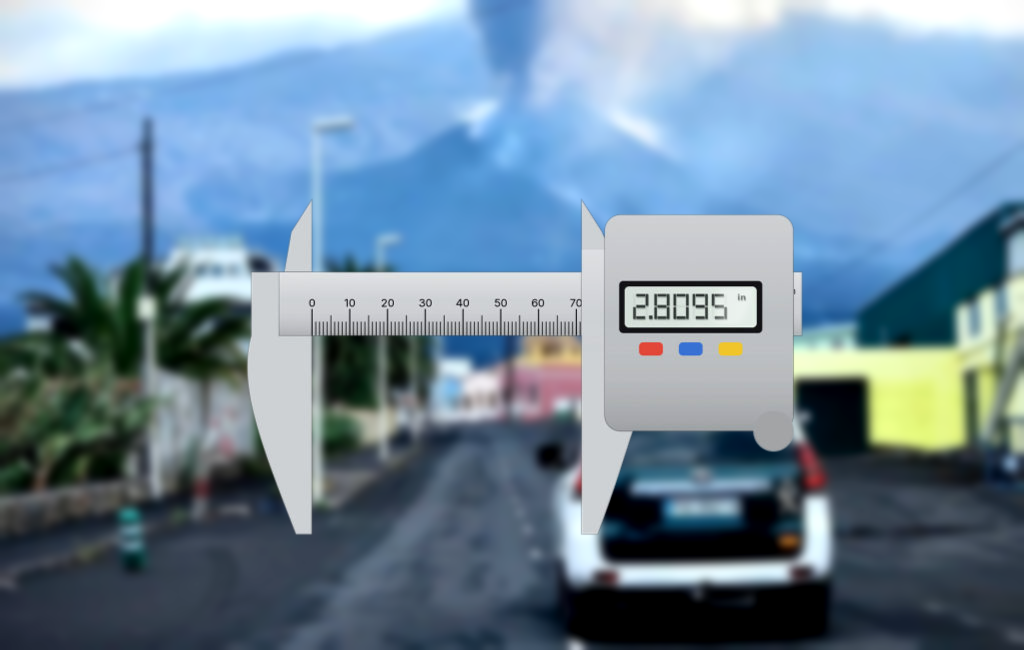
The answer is 2.8095 in
